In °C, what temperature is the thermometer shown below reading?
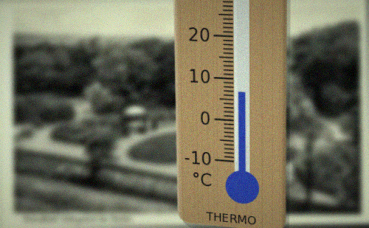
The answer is 7 °C
